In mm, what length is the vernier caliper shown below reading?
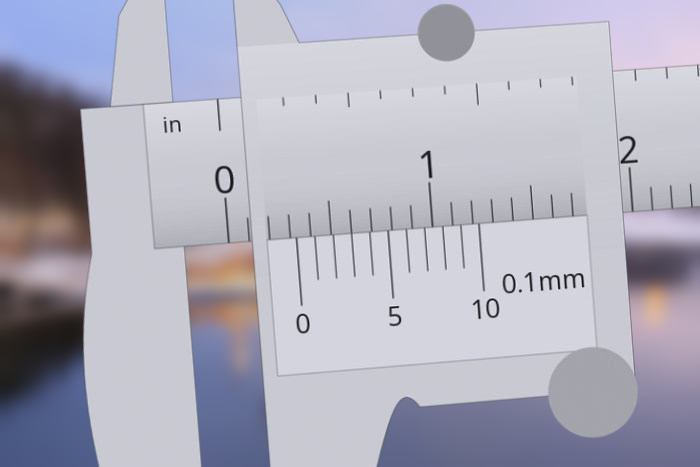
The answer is 3.3 mm
